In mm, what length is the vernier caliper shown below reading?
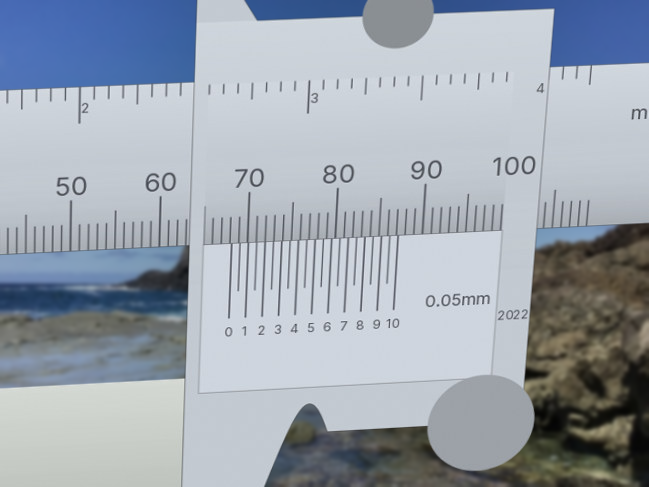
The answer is 68.2 mm
